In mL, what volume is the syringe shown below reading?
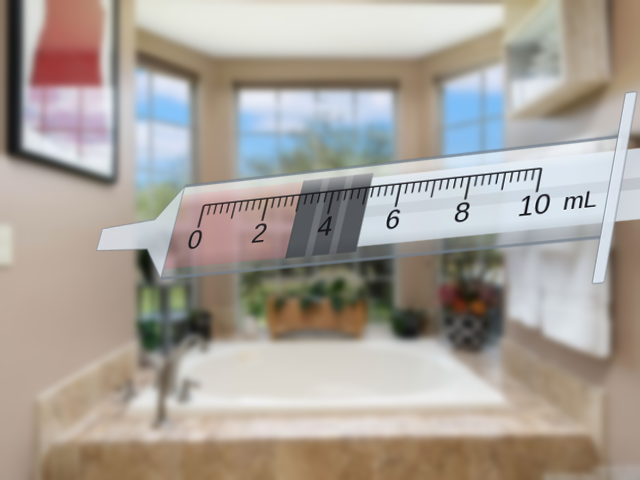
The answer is 3 mL
